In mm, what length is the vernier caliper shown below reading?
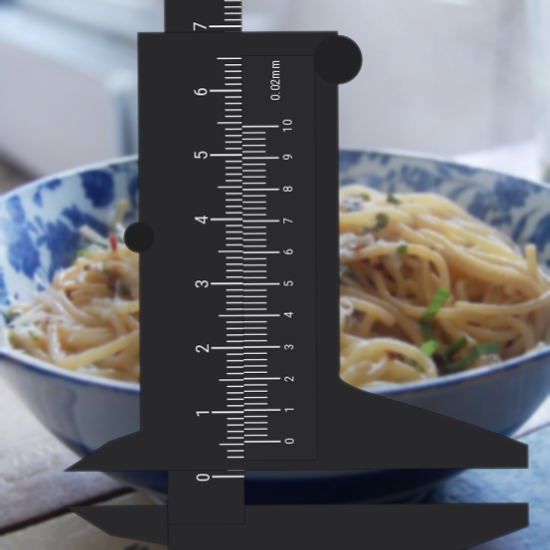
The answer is 5.4 mm
